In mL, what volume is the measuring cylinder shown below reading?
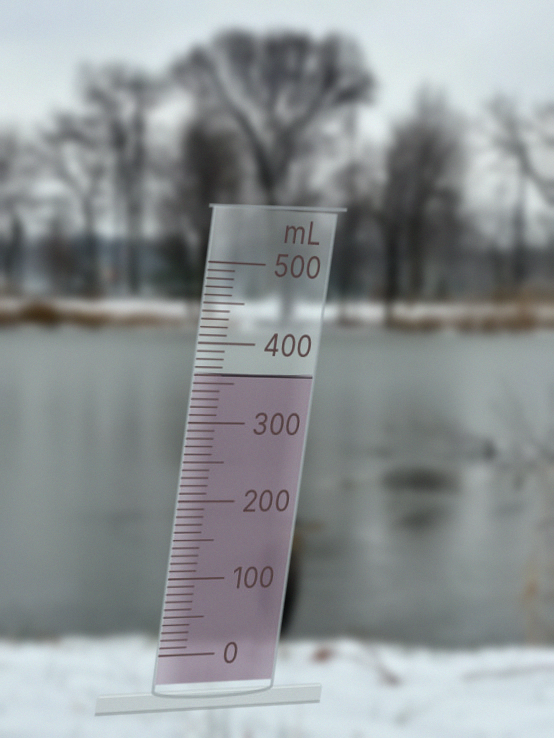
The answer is 360 mL
